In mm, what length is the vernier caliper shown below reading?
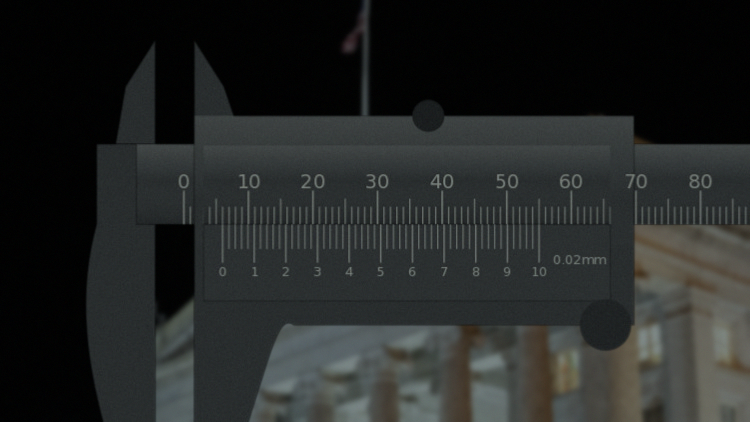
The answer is 6.0 mm
